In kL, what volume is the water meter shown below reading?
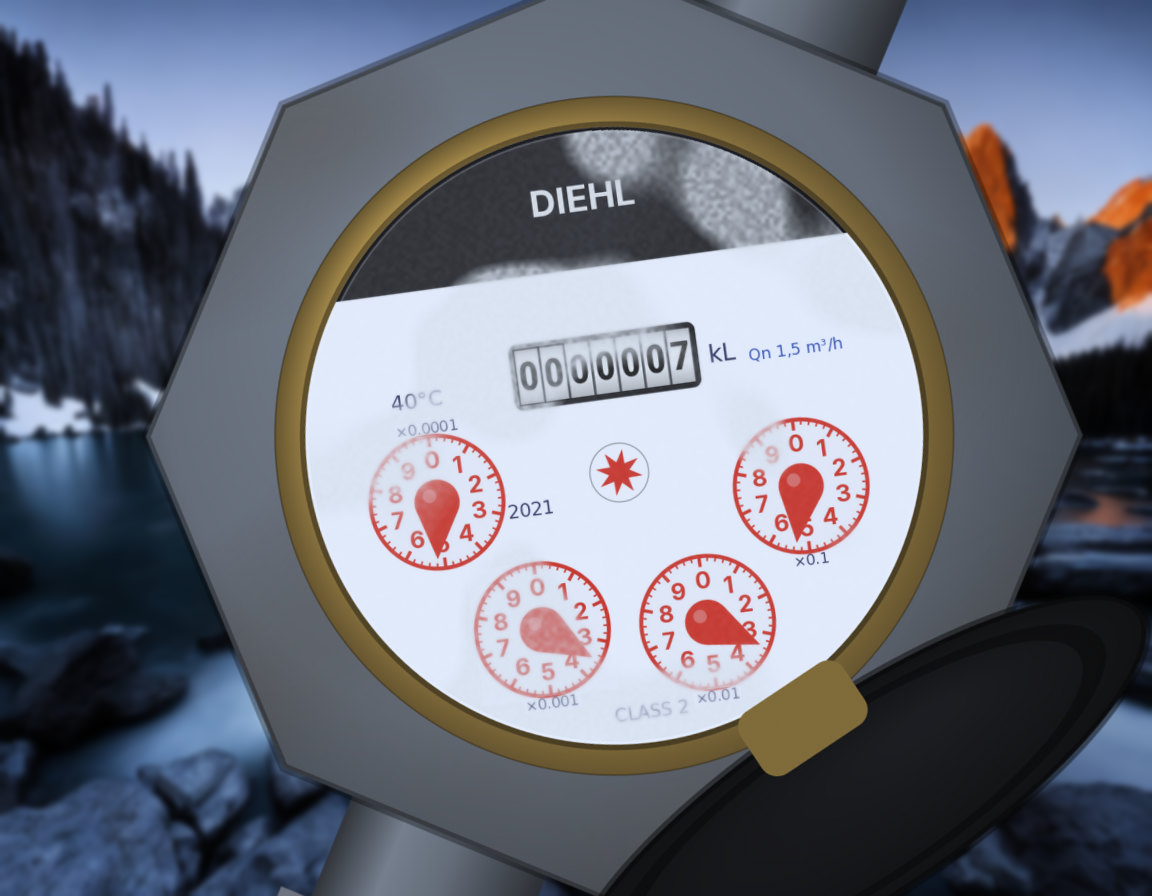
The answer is 7.5335 kL
